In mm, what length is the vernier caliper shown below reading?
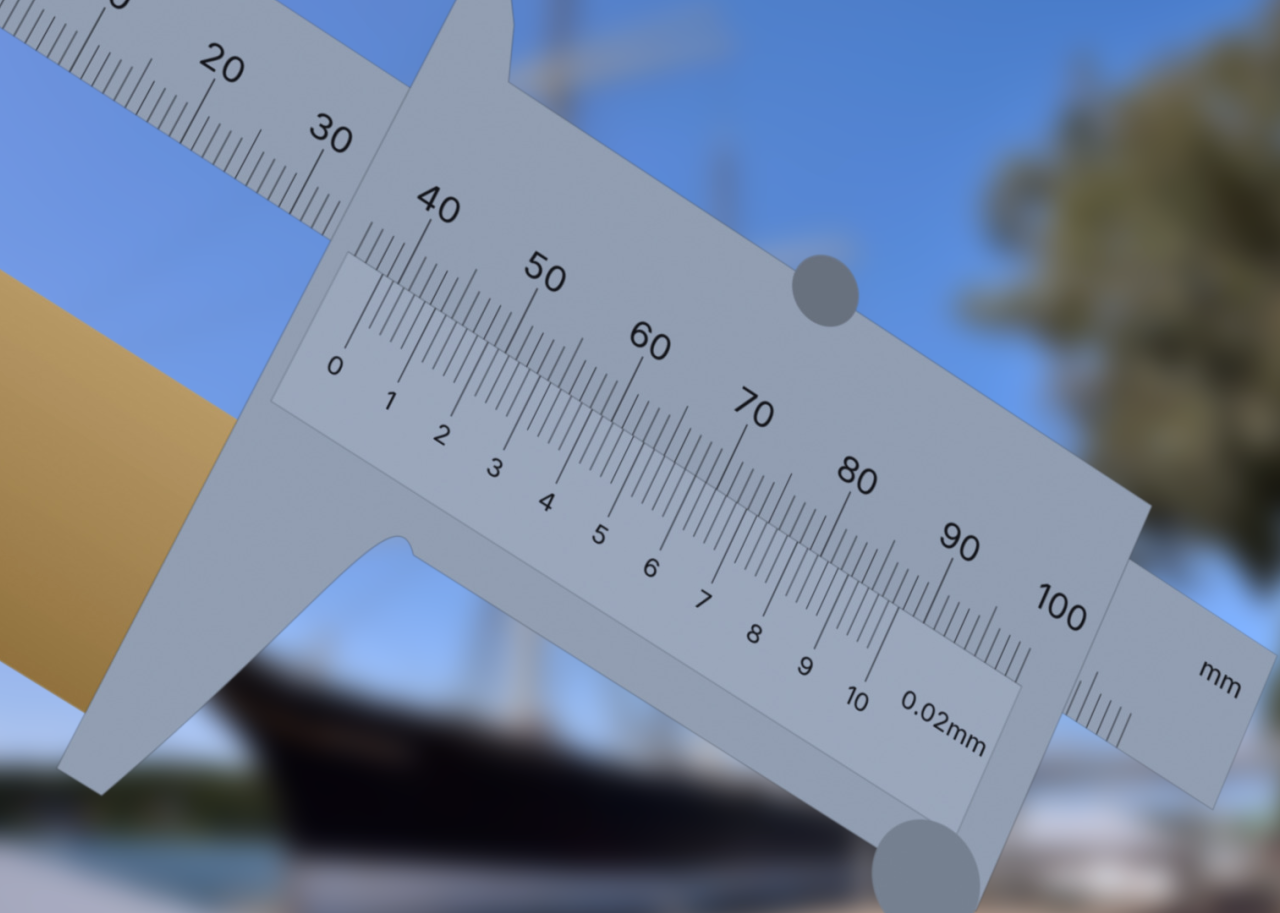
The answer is 38.6 mm
